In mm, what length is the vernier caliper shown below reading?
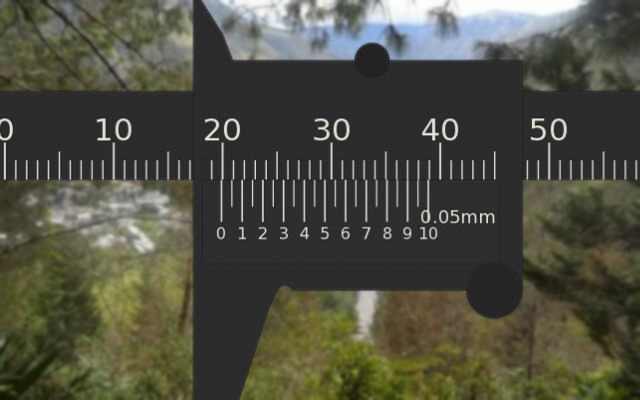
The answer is 19.9 mm
